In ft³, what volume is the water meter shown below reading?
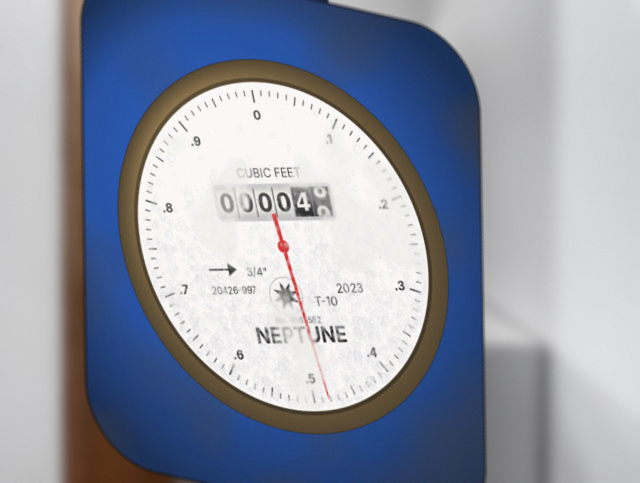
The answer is 48.48 ft³
